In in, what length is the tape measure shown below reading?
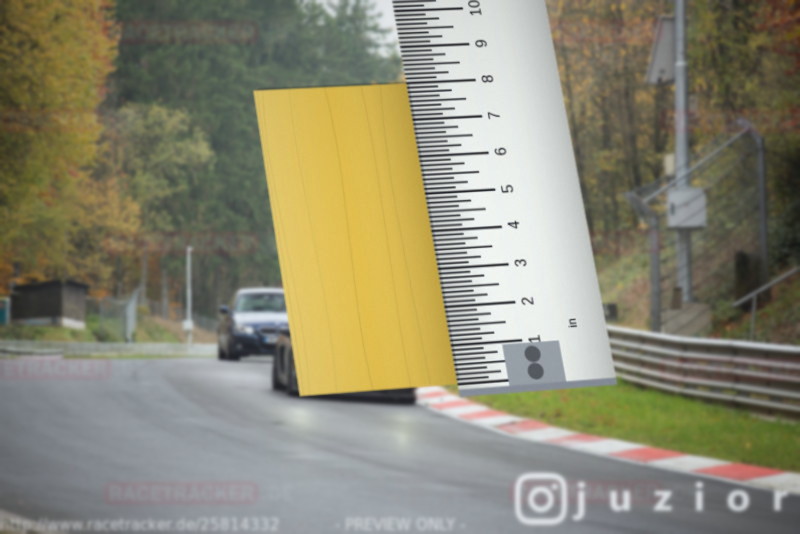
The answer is 8 in
